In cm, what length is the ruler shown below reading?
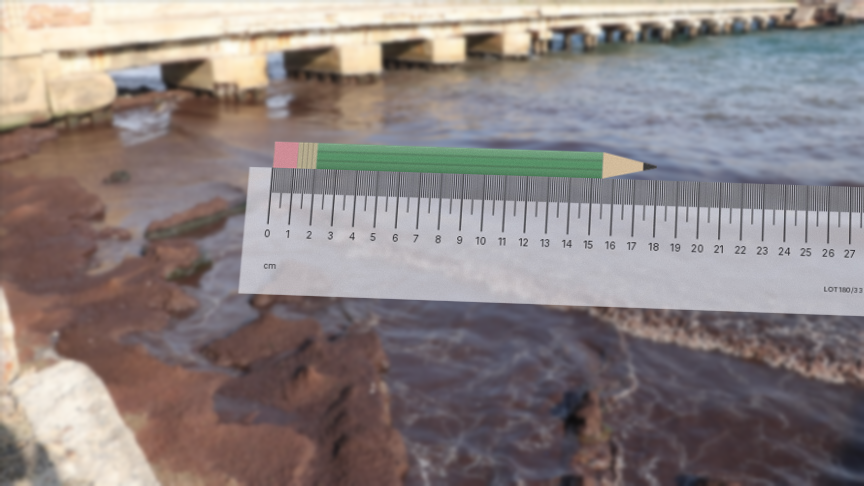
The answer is 18 cm
